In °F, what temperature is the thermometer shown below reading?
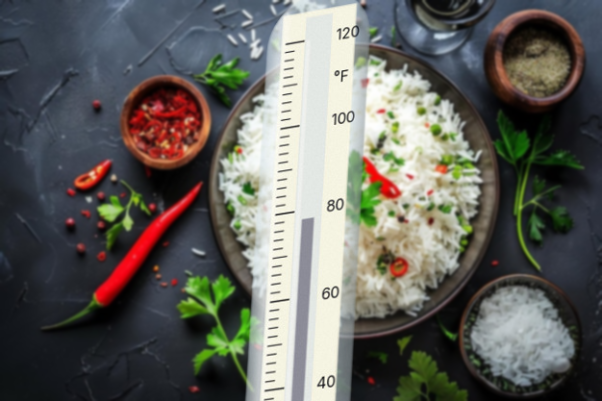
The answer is 78 °F
